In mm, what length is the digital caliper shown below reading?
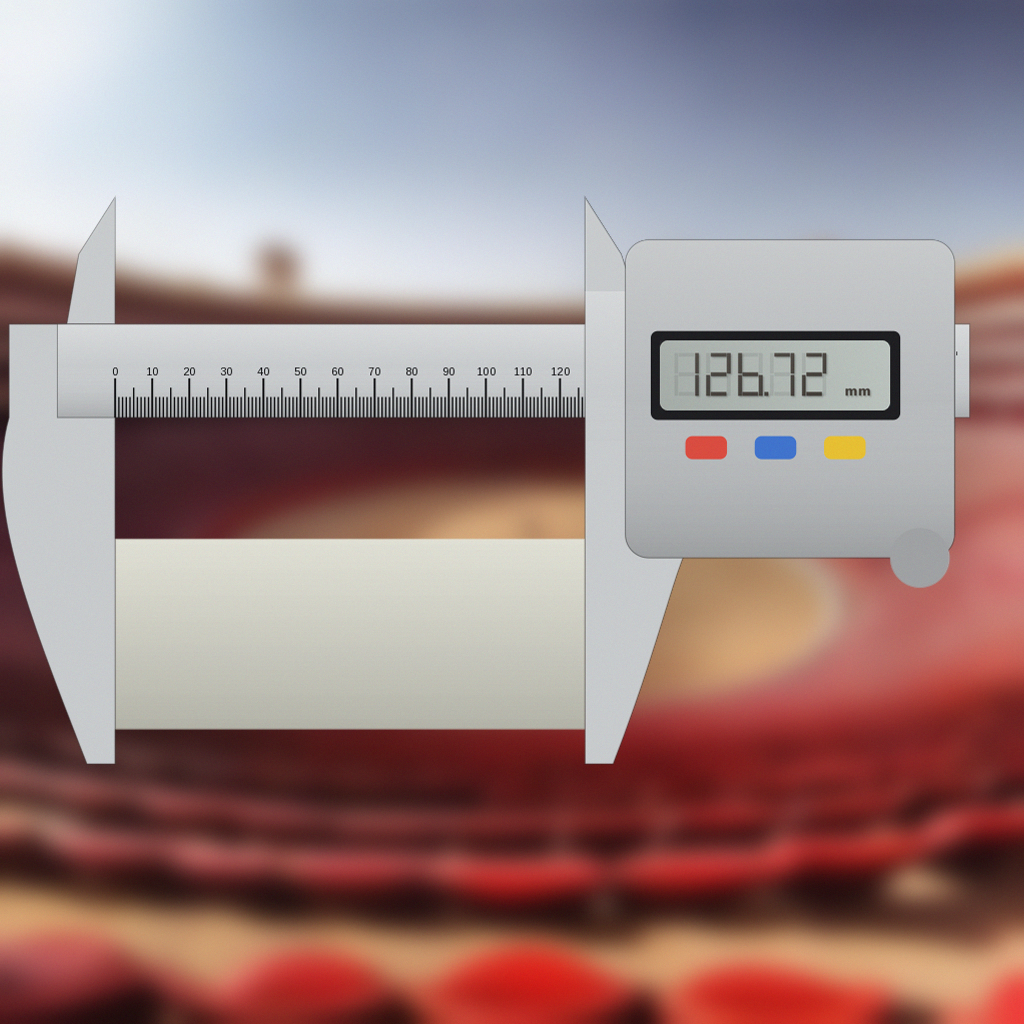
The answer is 126.72 mm
